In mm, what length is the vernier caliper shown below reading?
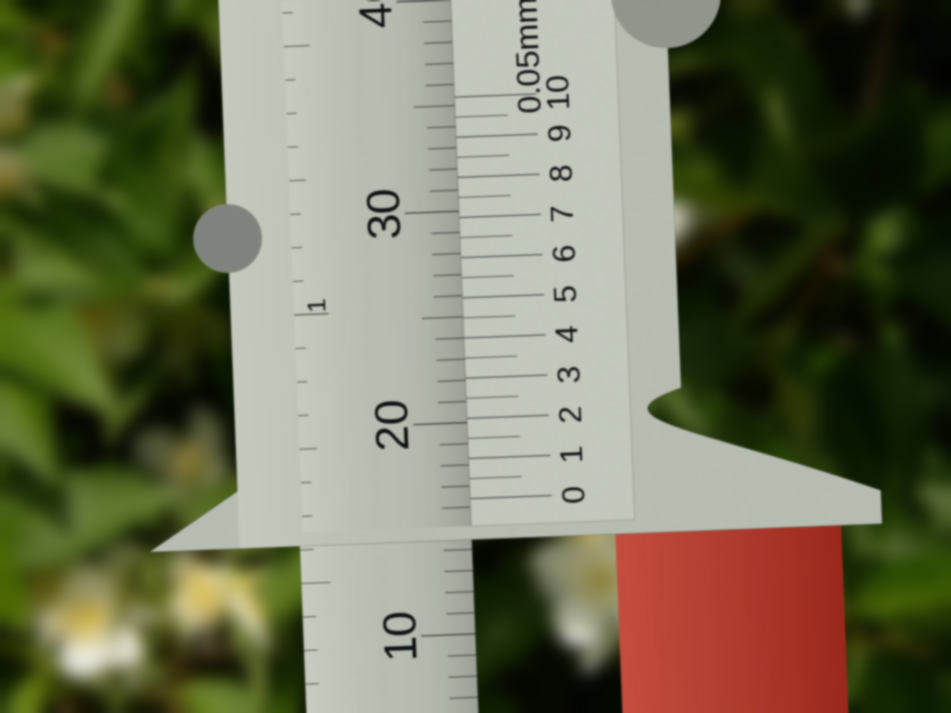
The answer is 16.4 mm
